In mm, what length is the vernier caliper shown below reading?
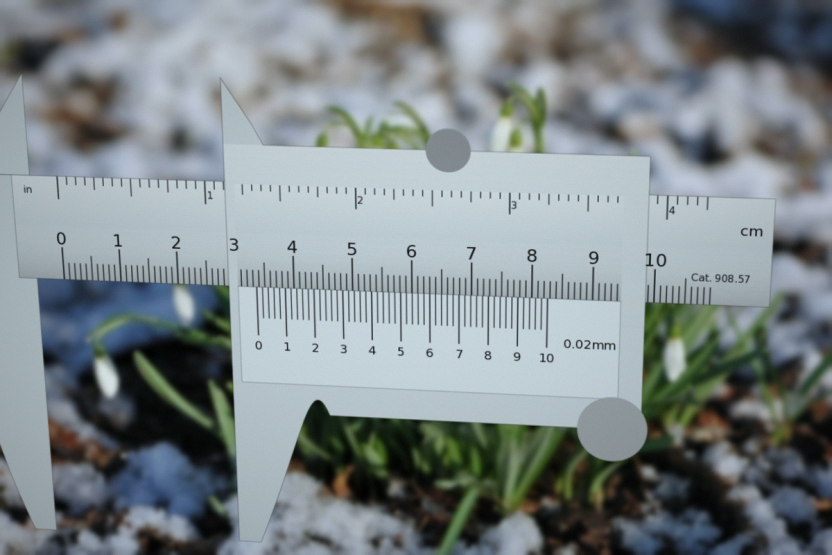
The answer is 33.6 mm
